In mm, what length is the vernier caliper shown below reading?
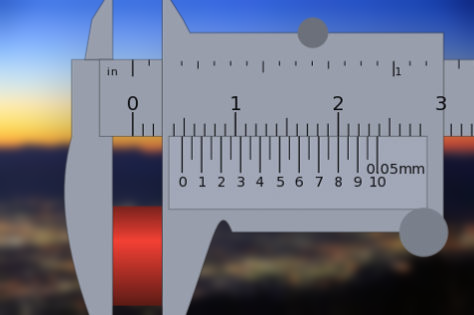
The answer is 4.8 mm
